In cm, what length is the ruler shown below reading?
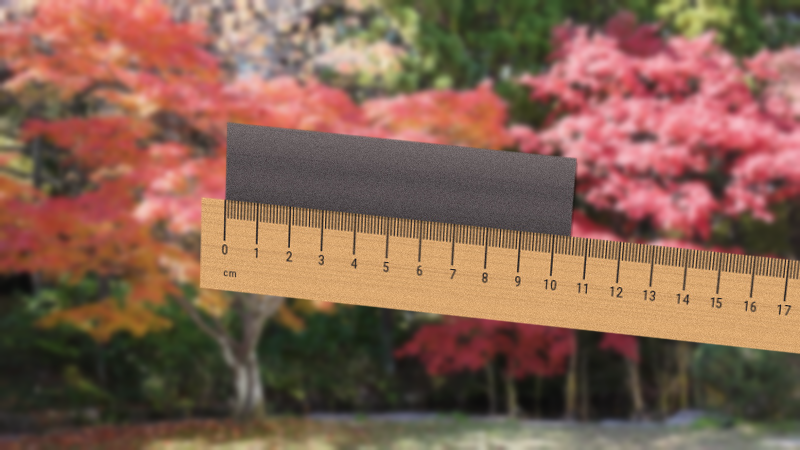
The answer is 10.5 cm
